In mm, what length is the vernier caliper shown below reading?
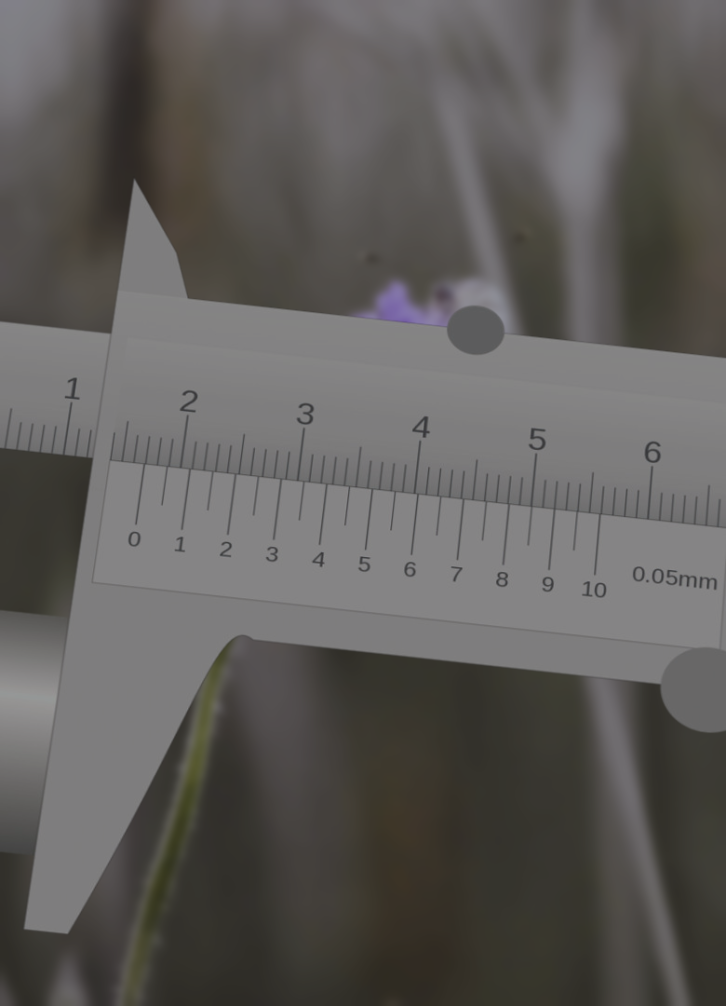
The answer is 16.9 mm
